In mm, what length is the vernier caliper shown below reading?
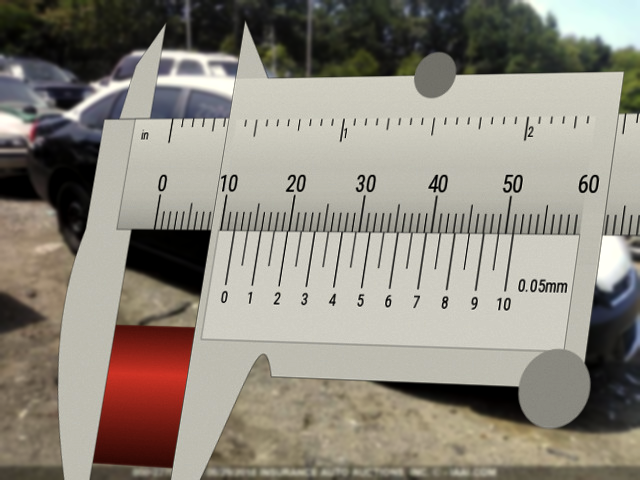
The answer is 12.0 mm
